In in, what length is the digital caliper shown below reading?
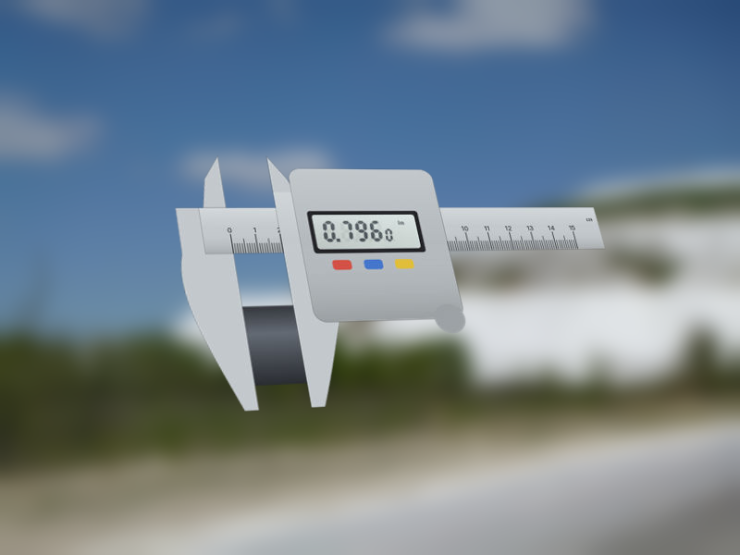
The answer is 0.7960 in
